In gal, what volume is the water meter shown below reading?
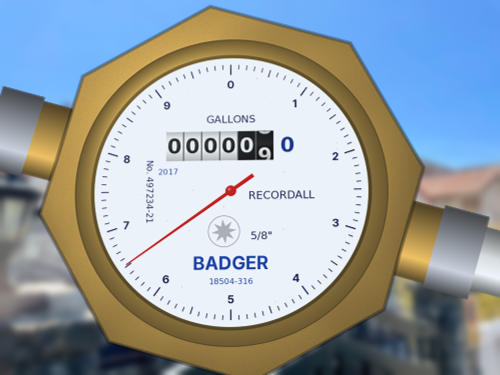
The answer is 86.5 gal
